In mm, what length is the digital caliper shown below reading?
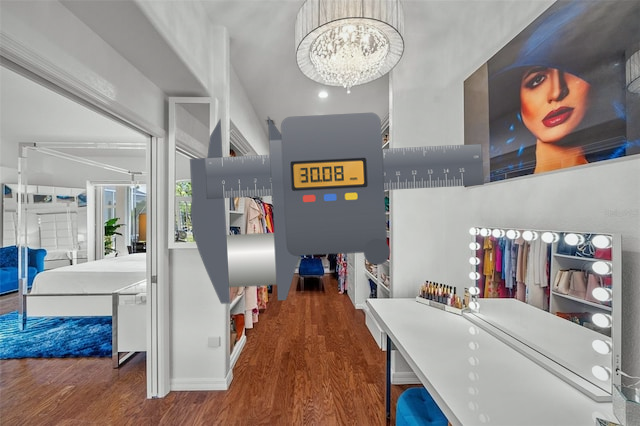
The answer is 30.08 mm
